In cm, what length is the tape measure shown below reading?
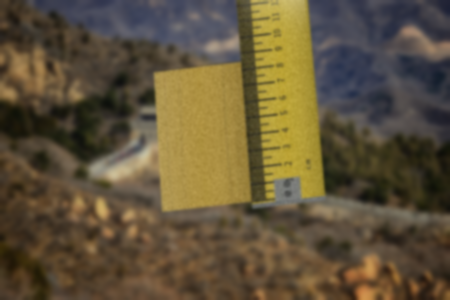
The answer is 8.5 cm
